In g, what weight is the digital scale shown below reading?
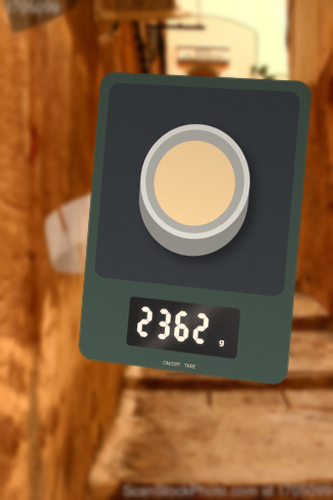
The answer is 2362 g
